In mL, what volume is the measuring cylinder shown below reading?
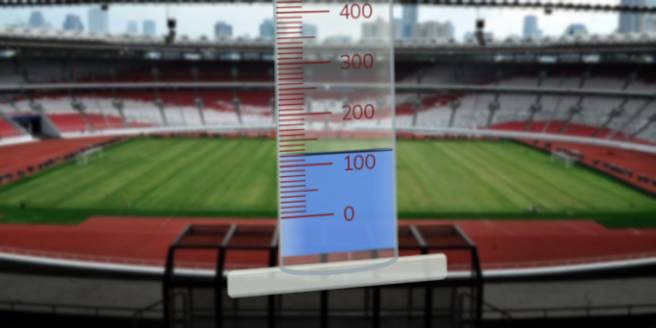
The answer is 120 mL
